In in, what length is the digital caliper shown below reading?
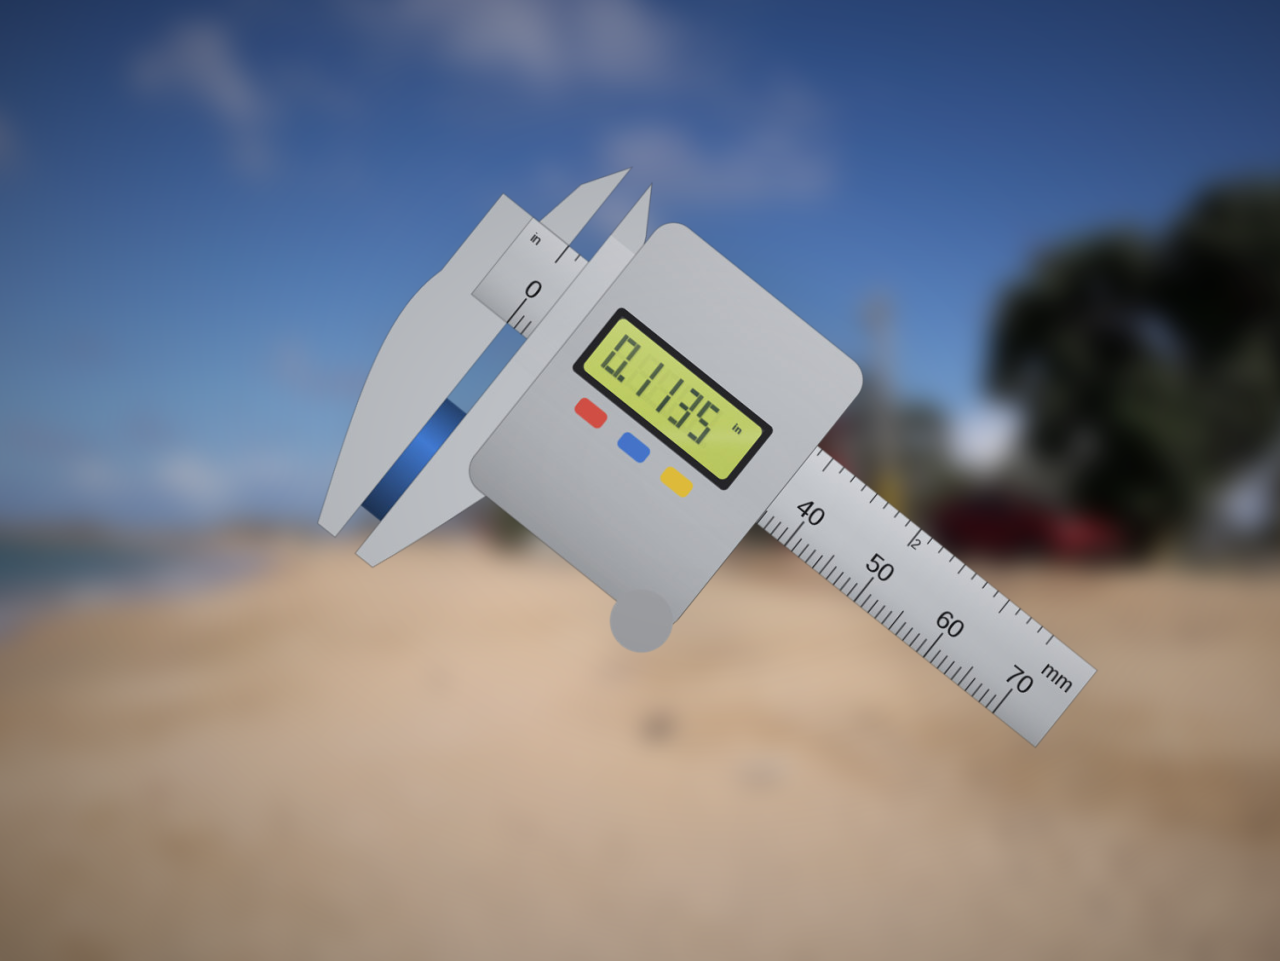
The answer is 0.1135 in
